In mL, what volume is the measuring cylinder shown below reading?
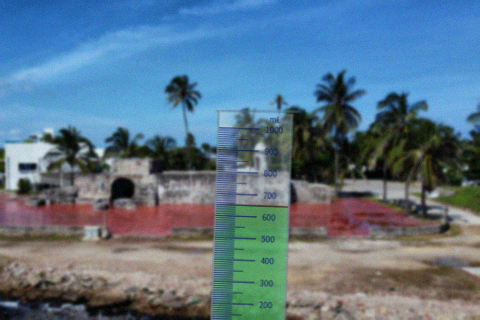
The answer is 650 mL
